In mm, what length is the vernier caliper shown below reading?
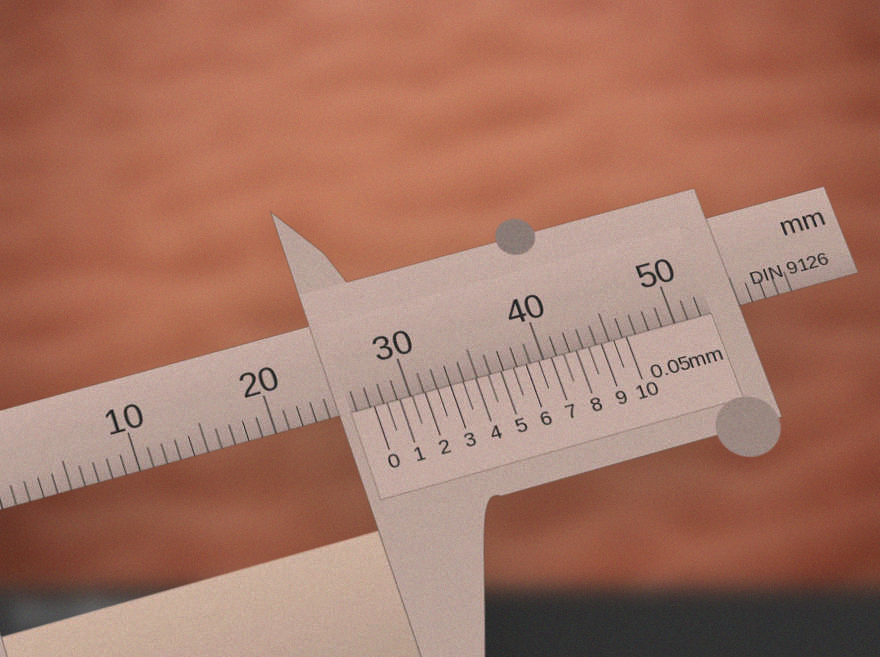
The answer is 27.3 mm
